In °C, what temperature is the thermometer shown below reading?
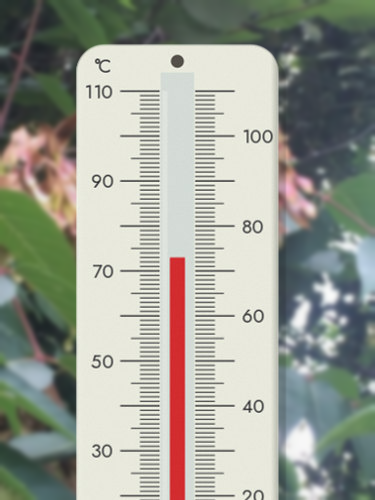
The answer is 73 °C
